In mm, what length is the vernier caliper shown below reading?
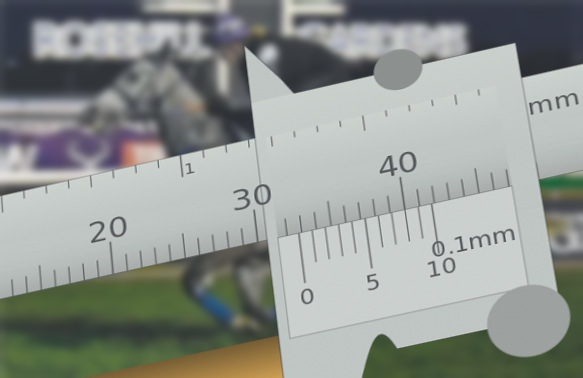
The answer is 32.8 mm
